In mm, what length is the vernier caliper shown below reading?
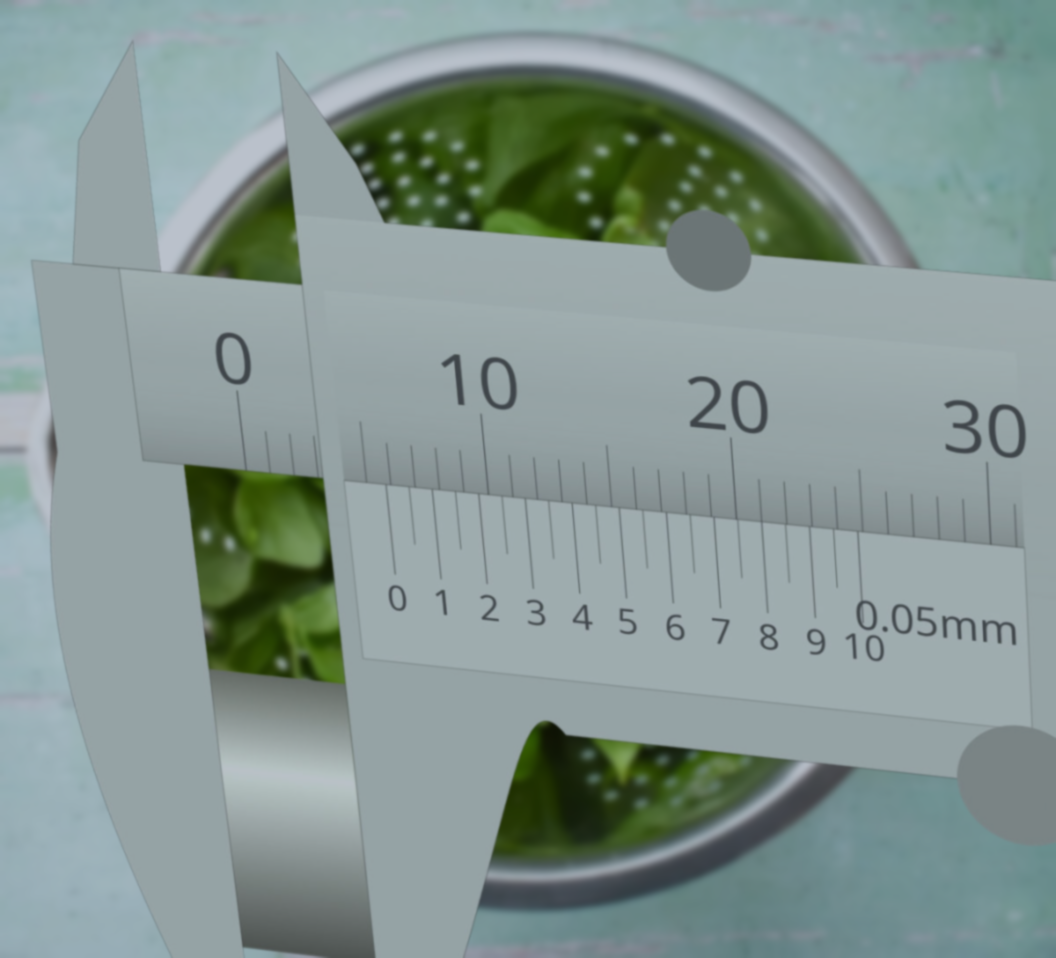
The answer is 5.8 mm
